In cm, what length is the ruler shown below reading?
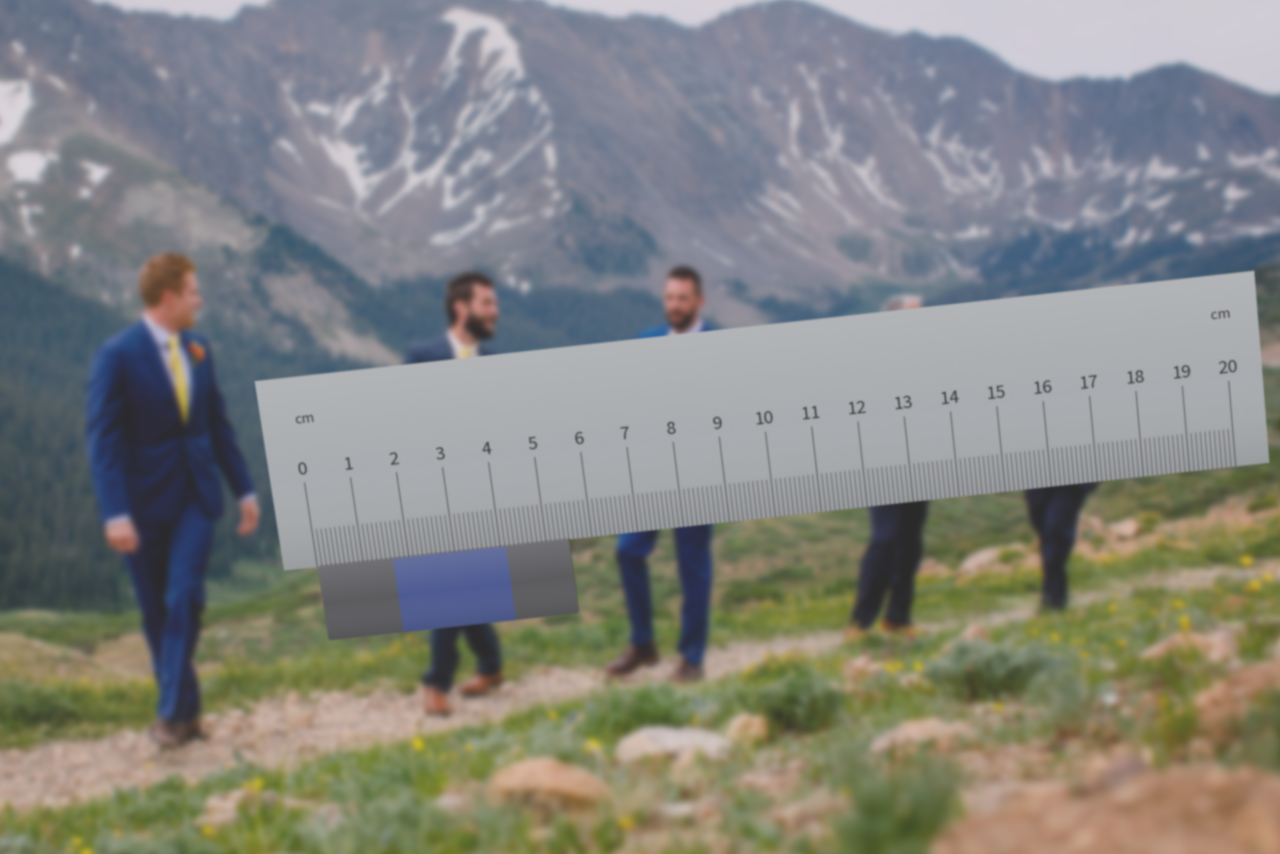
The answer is 5.5 cm
